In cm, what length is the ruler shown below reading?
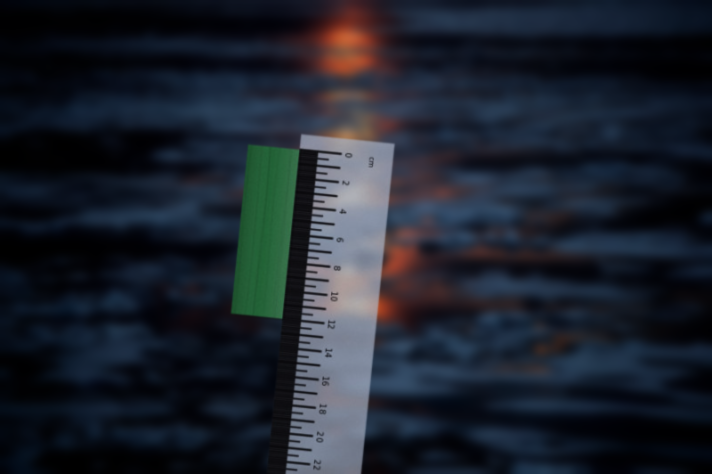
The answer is 12 cm
